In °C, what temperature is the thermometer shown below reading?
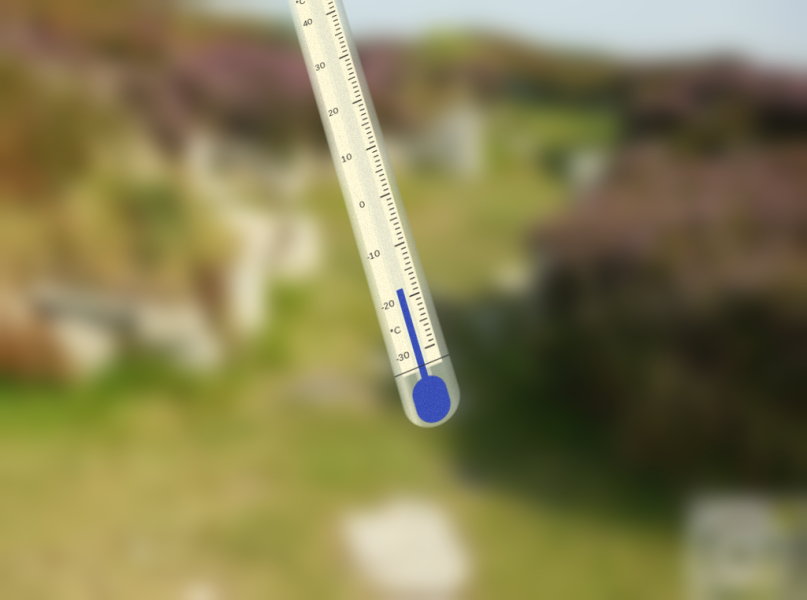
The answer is -18 °C
